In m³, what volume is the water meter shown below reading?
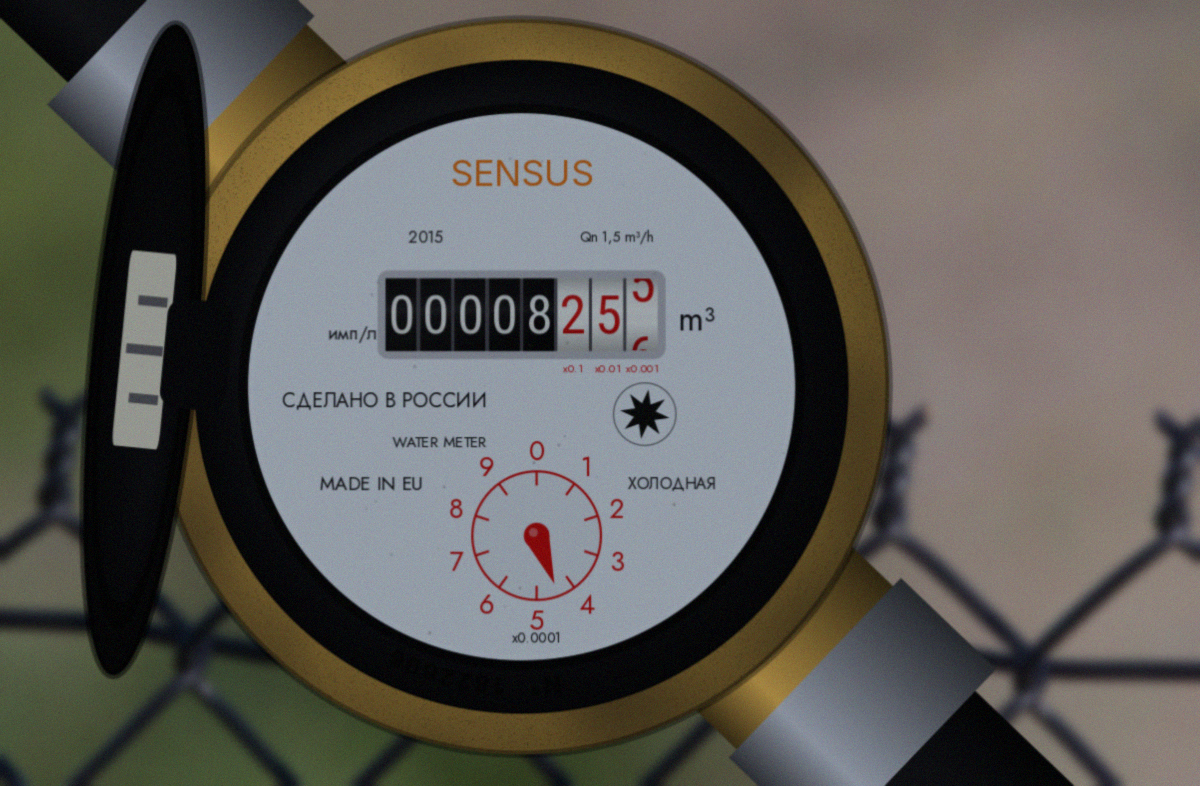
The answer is 8.2554 m³
